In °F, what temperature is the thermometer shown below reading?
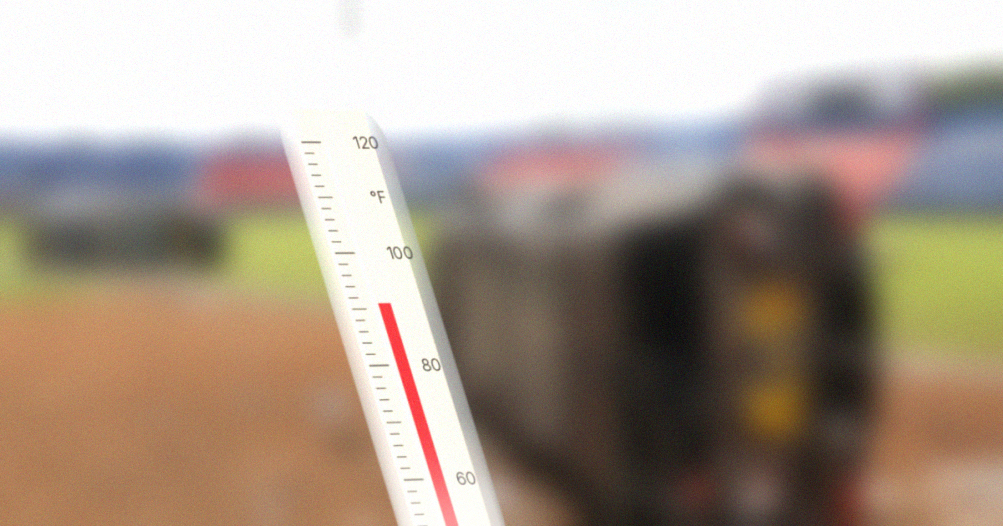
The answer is 91 °F
